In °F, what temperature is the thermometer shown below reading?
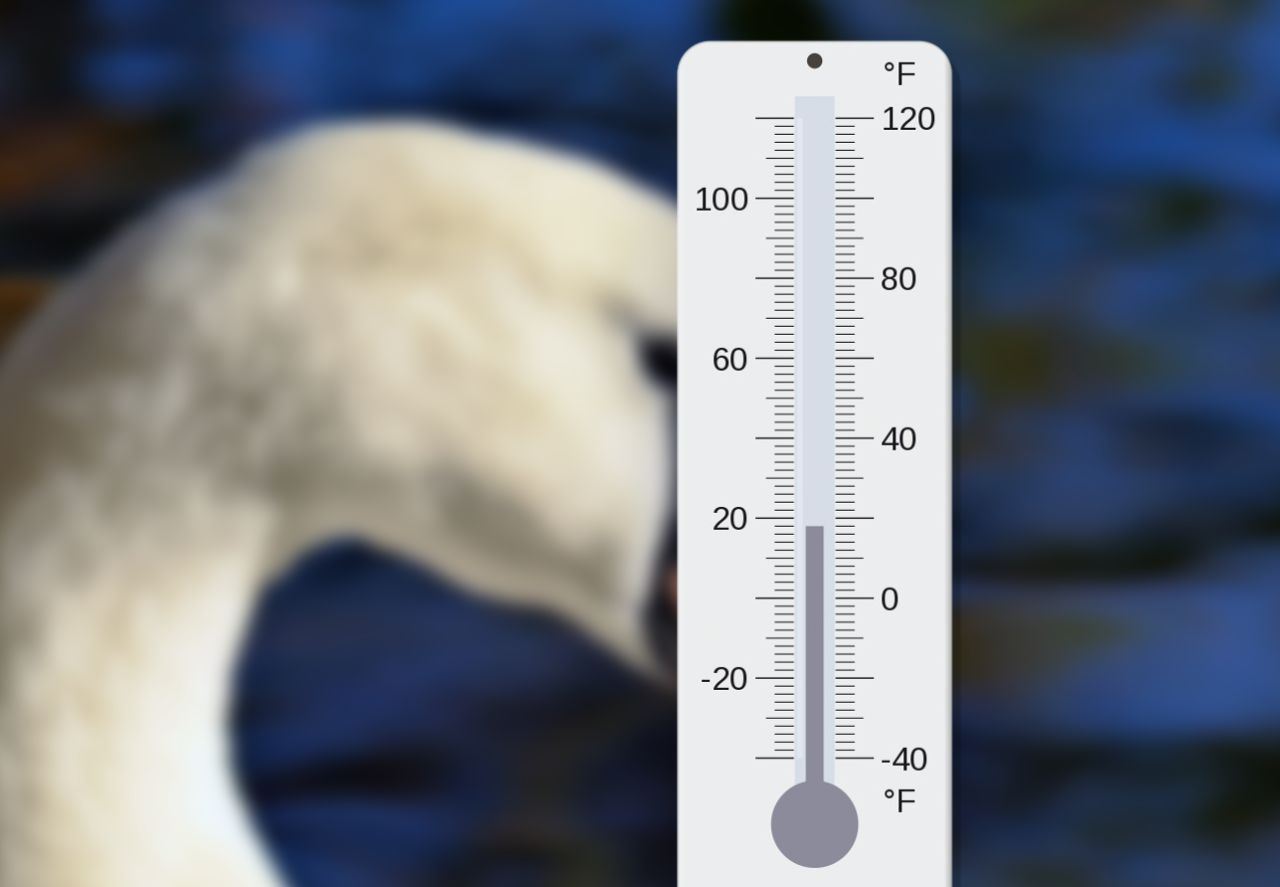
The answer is 18 °F
